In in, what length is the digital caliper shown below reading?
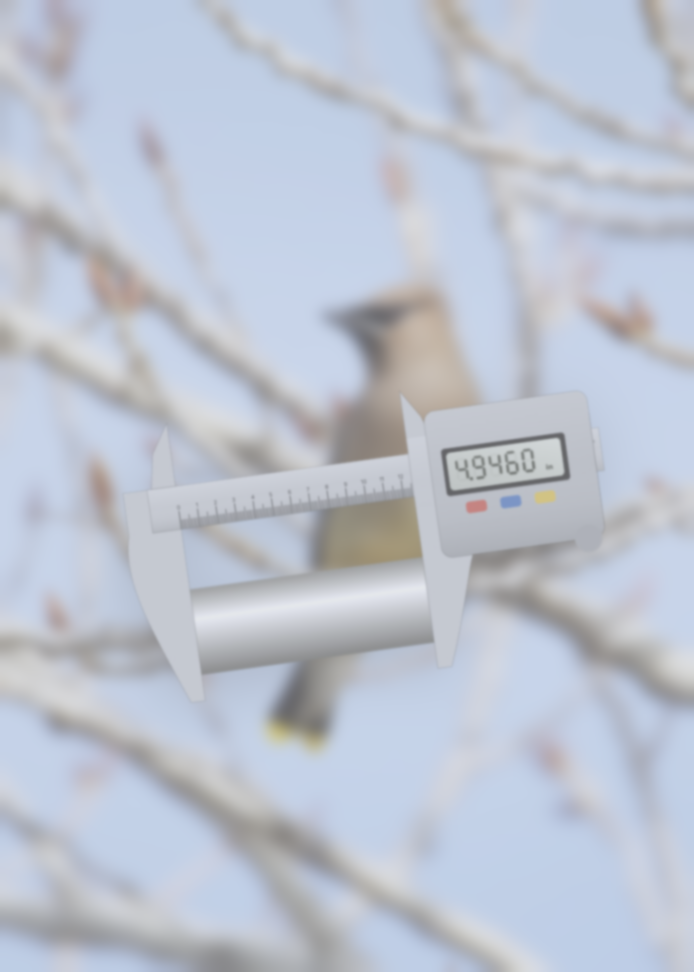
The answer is 4.9460 in
